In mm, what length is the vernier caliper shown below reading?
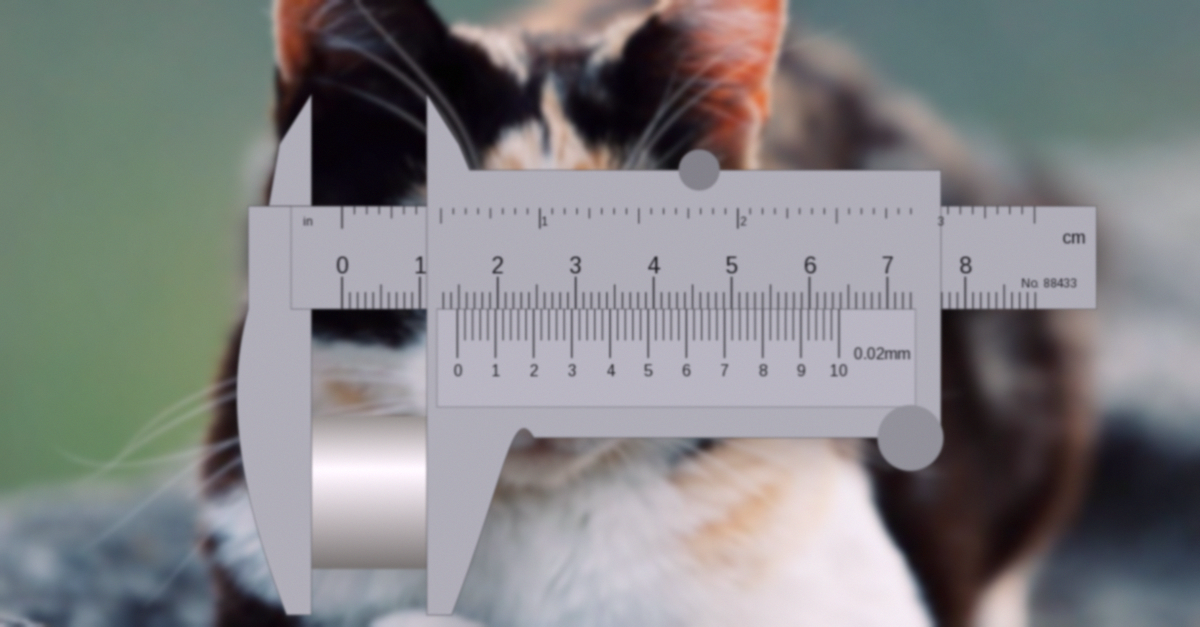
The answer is 14.8 mm
